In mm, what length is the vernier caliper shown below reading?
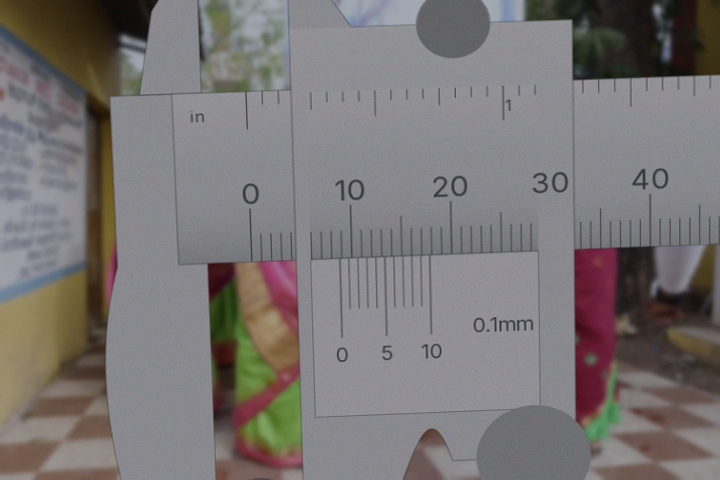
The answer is 8.8 mm
